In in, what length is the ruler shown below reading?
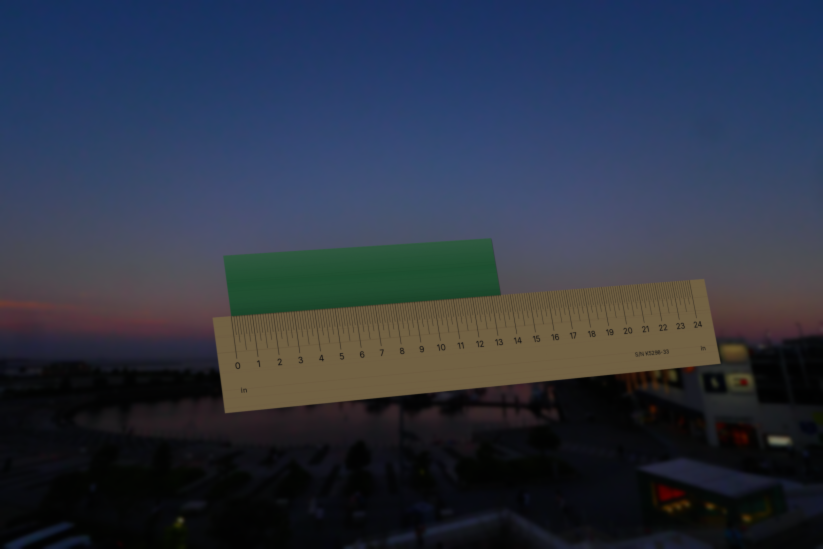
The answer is 13.5 in
